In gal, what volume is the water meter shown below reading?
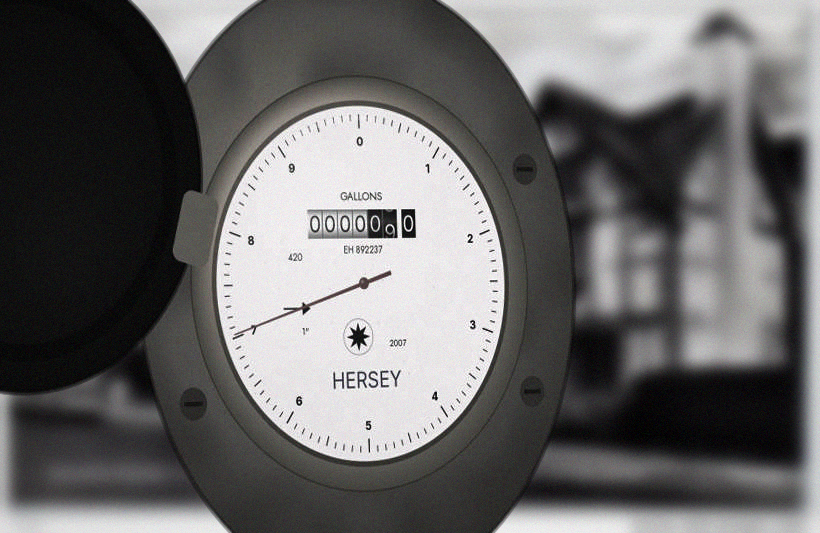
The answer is 87.0 gal
